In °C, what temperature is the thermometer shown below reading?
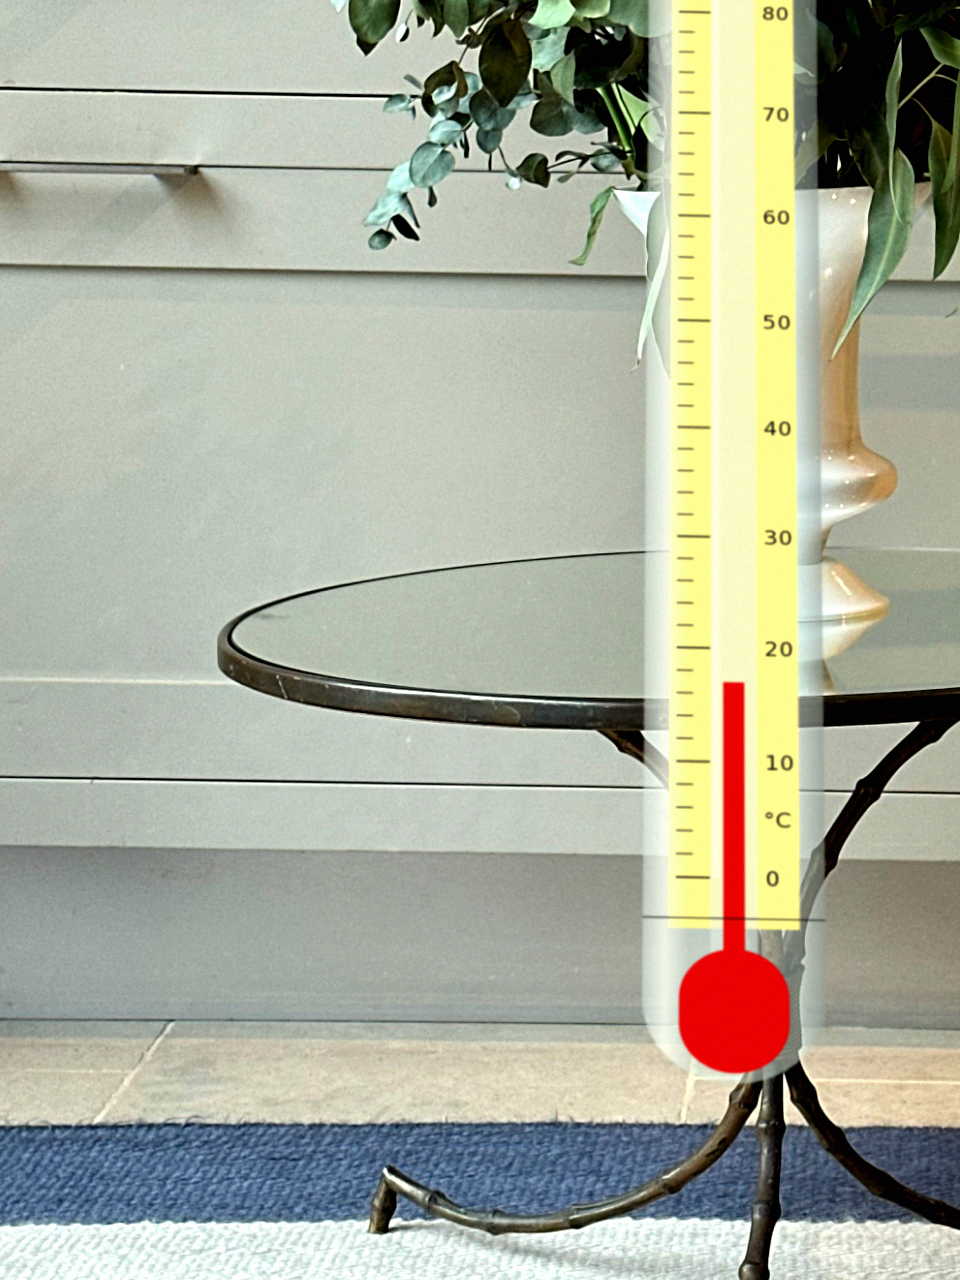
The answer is 17 °C
